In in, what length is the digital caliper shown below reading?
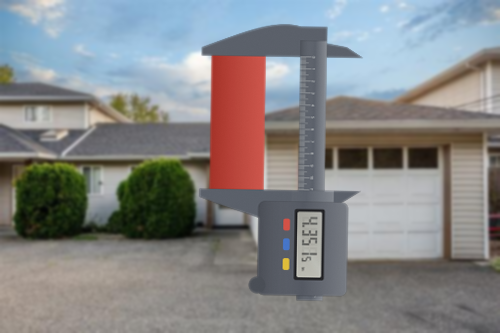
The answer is 4.3515 in
